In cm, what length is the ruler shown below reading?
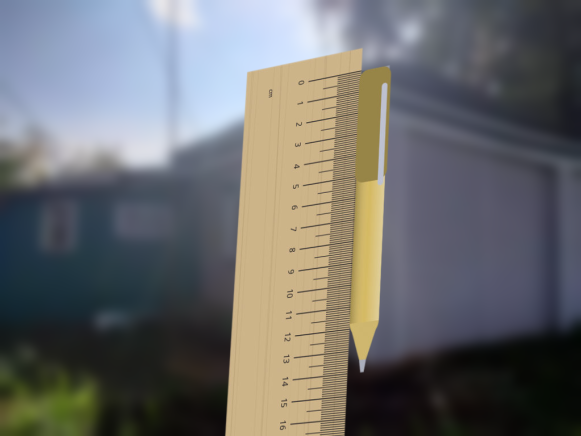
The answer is 14 cm
